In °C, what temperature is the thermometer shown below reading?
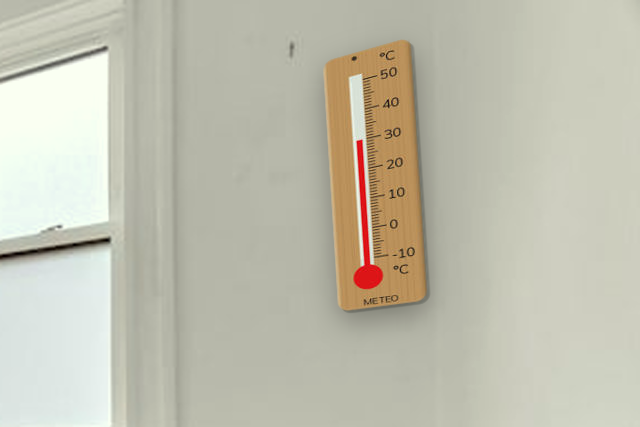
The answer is 30 °C
